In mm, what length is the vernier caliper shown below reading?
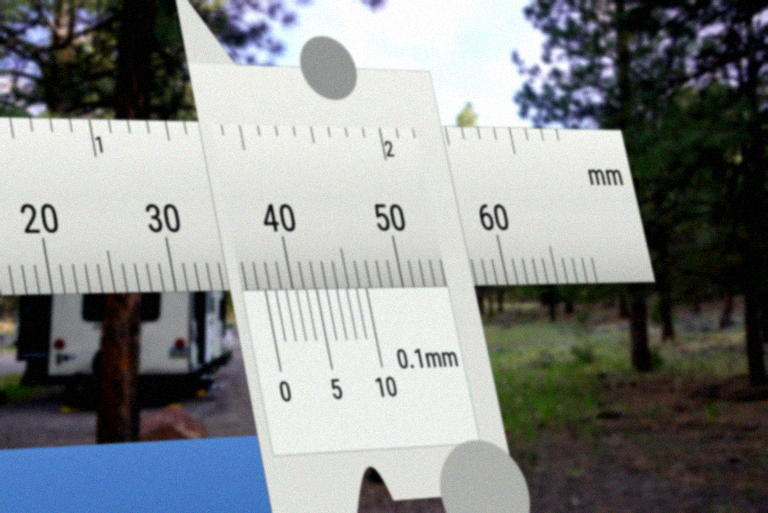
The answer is 37.6 mm
